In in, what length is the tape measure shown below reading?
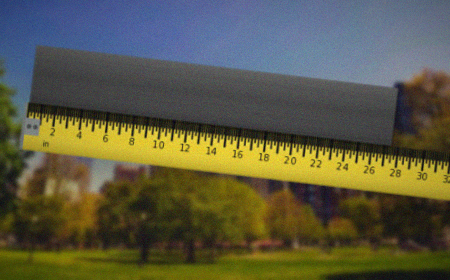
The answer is 27.5 in
